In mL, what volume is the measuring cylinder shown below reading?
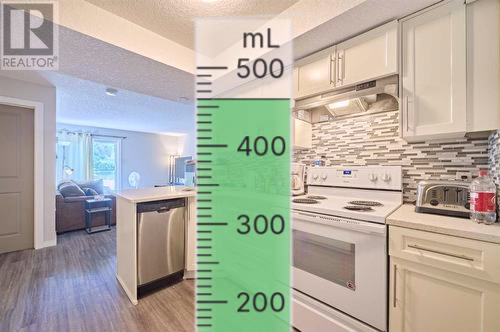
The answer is 460 mL
